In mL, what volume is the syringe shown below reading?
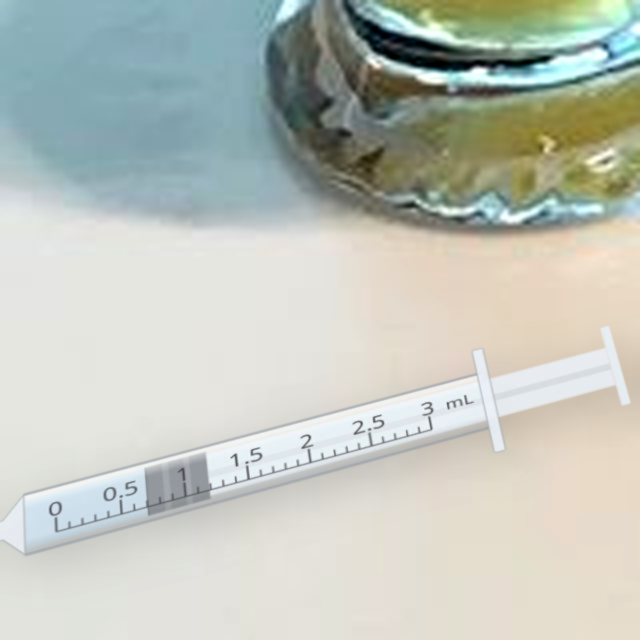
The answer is 0.7 mL
